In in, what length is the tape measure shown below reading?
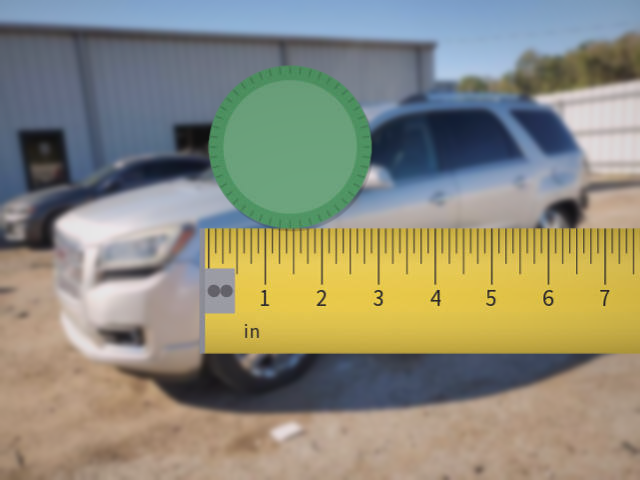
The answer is 2.875 in
